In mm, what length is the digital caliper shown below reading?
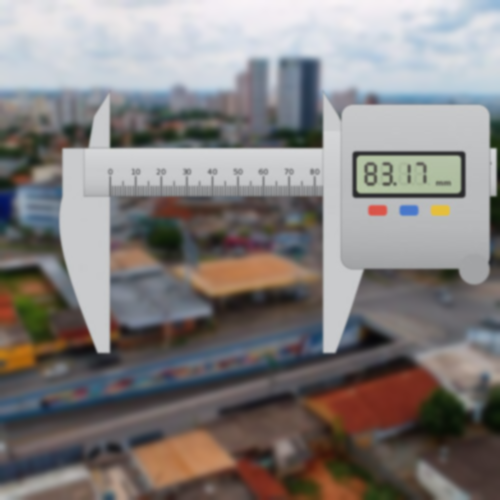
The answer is 83.17 mm
